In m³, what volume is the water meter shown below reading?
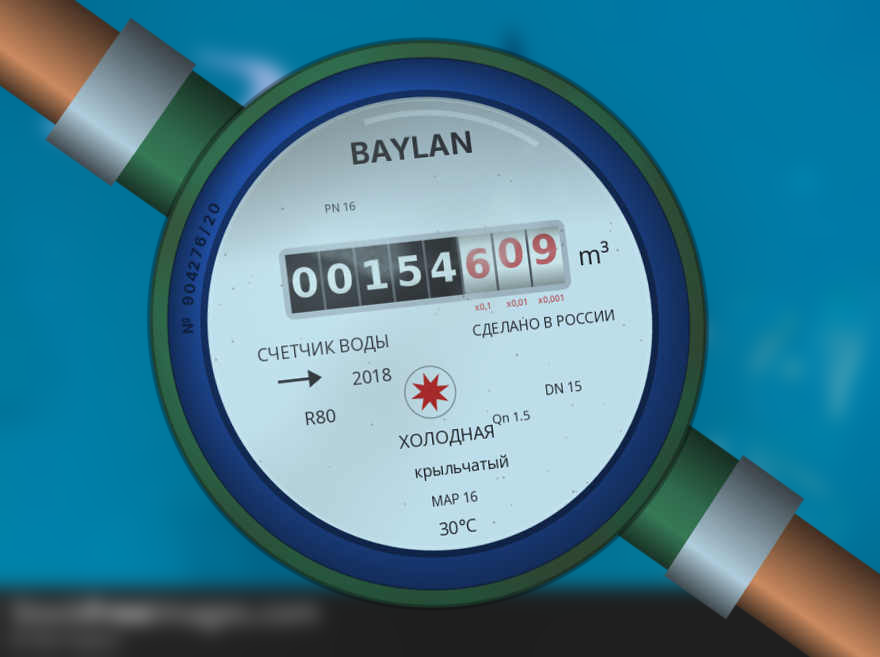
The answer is 154.609 m³
